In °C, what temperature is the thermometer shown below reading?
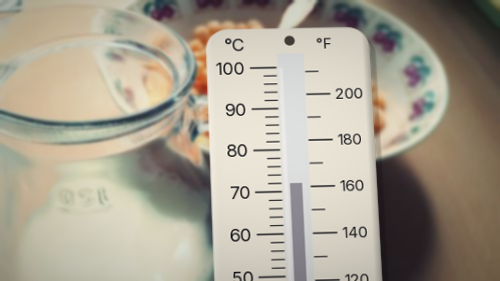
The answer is 72 °C
